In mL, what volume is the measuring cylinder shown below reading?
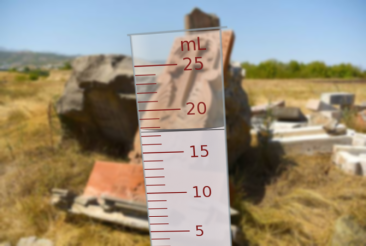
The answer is 17.5 mL
